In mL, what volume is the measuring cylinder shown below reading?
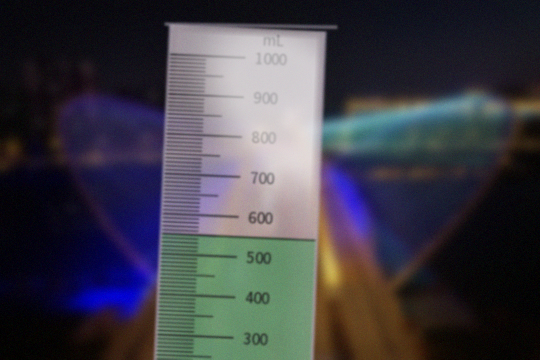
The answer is 550 mL
